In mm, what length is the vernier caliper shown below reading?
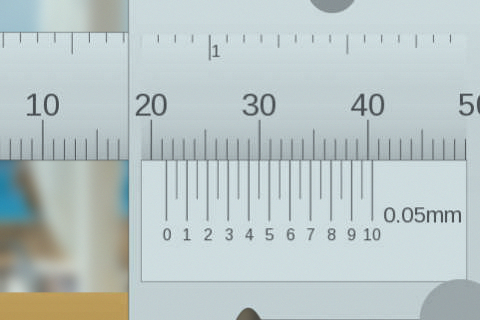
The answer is 21.4 mm
